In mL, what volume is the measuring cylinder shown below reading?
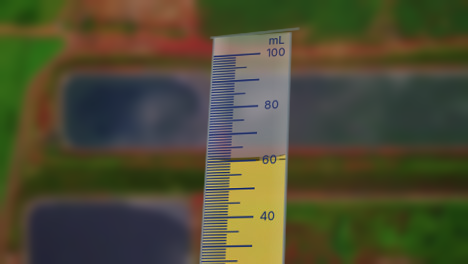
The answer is 60 mL
